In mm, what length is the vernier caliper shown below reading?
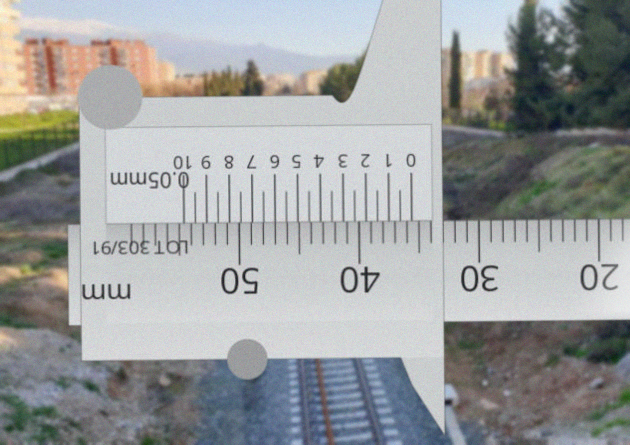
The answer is 35.6 mm
